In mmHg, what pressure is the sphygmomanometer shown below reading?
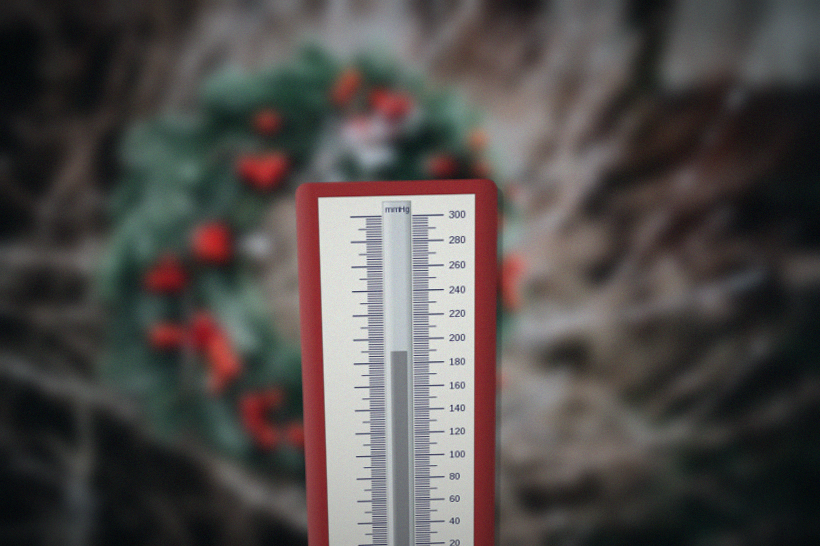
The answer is 190 mmHg
